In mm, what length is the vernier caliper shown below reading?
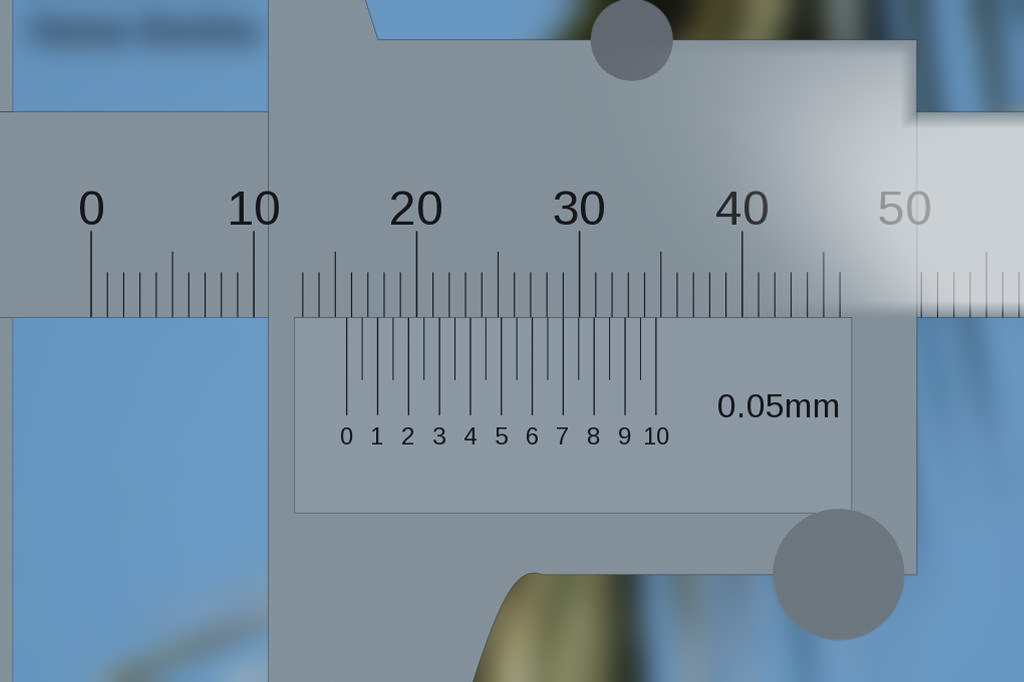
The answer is 15.7 mm
